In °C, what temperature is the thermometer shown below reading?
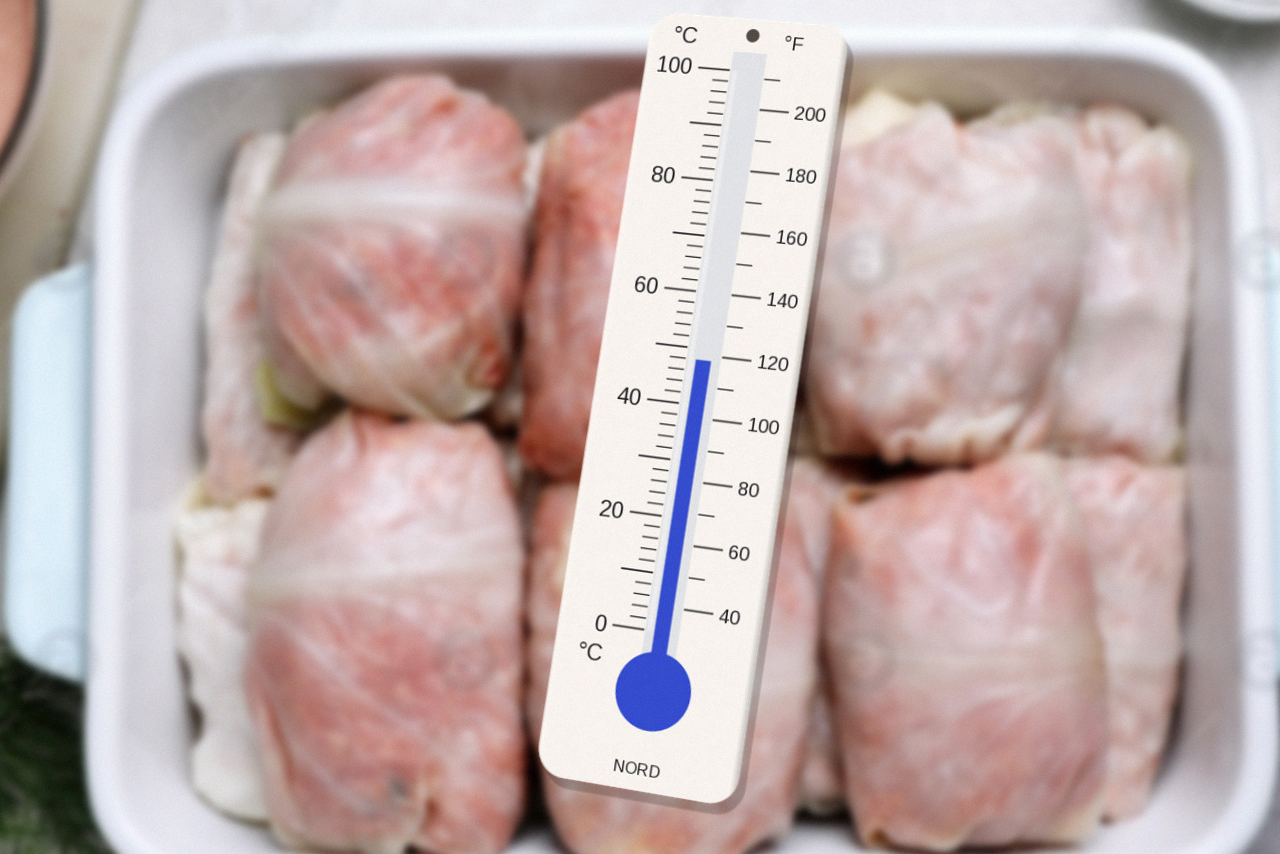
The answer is 48 °C
